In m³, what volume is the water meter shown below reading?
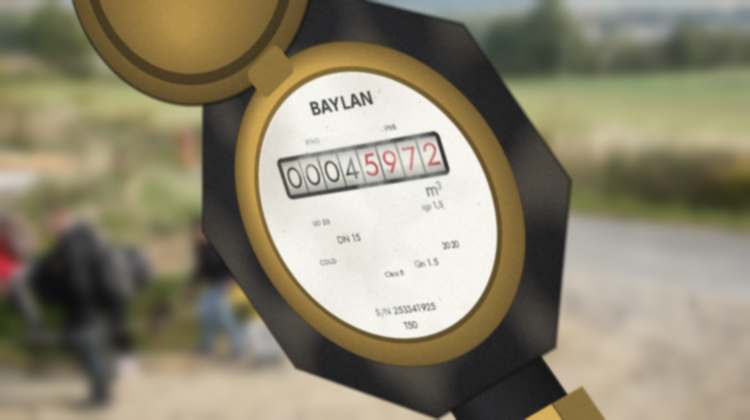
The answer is 4.5972 m³
